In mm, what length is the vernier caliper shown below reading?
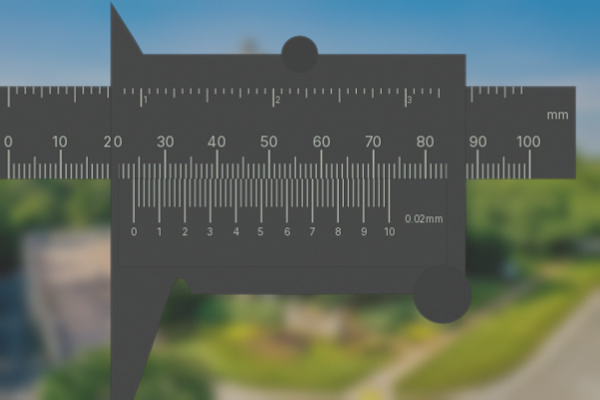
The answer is 24.0 mm
